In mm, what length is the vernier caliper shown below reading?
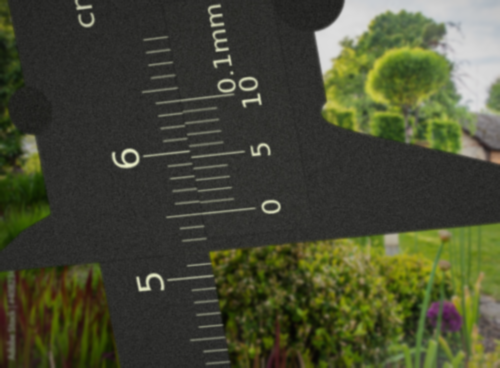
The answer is 55.0 mm
